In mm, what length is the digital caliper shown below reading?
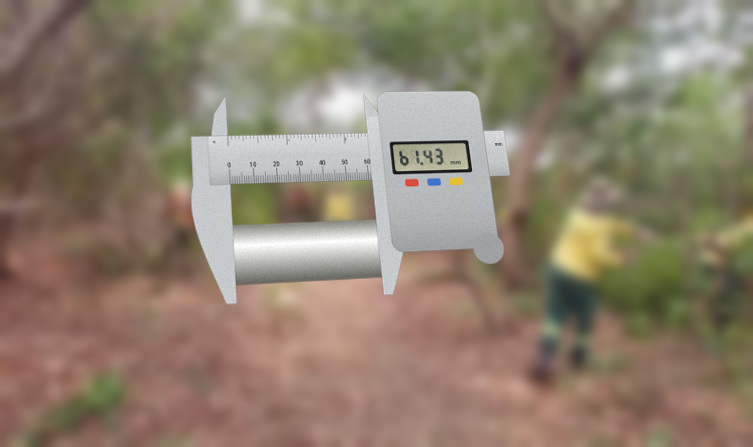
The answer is 61.43 mm
